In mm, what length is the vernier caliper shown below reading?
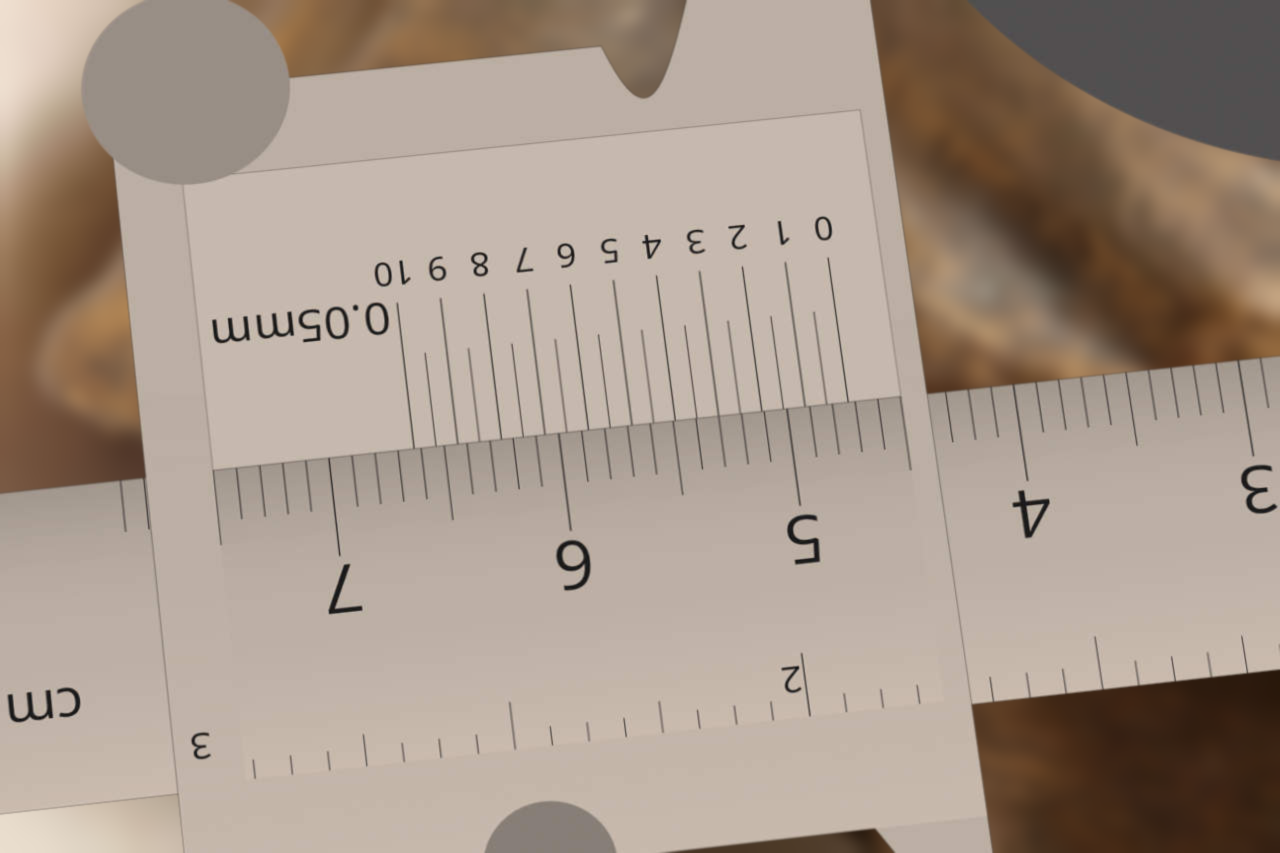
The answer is 47.3 mm
